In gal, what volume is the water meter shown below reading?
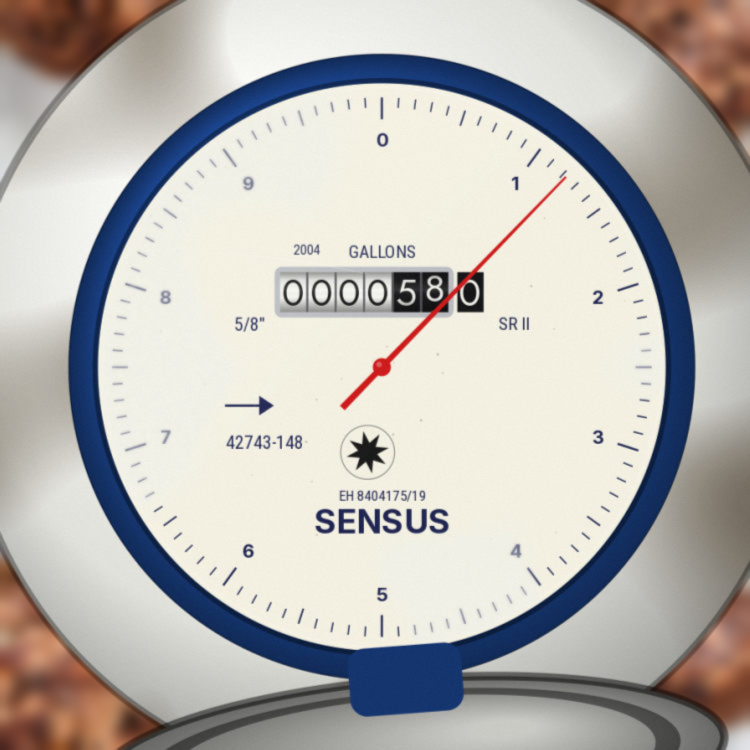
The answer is 581.2 gal
